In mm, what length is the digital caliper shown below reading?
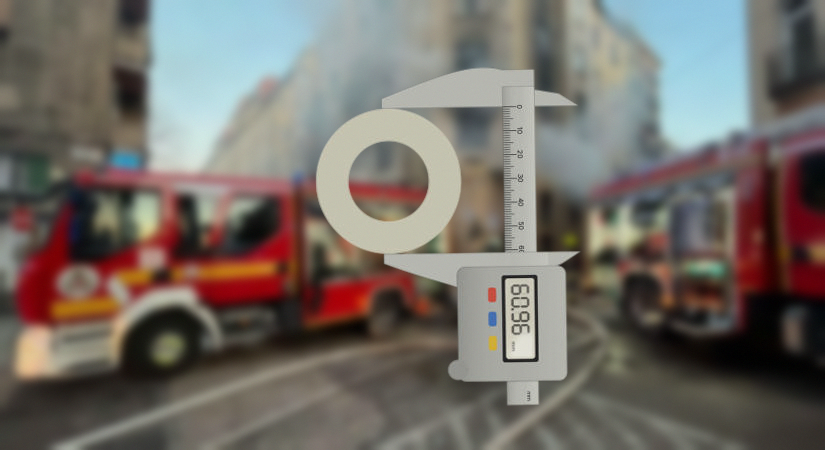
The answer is 60.96 mm
